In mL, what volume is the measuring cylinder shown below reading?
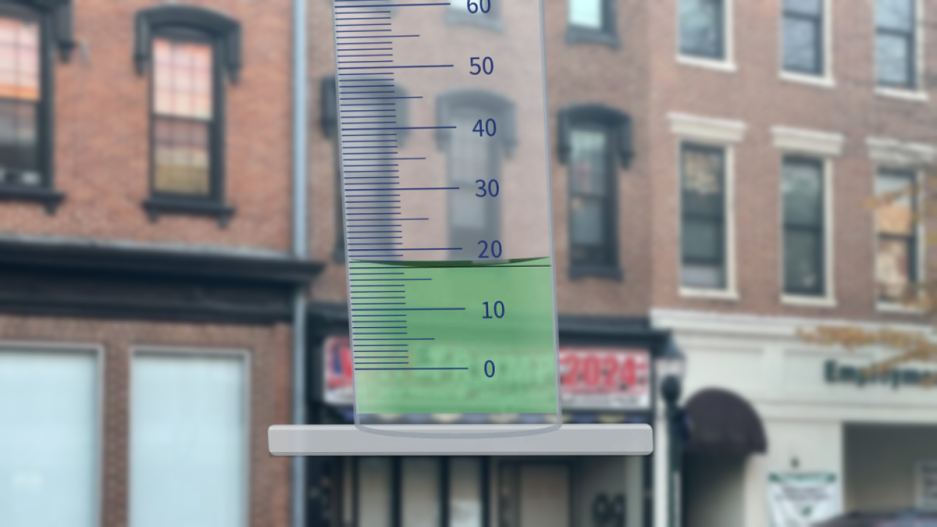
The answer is 17 mL
